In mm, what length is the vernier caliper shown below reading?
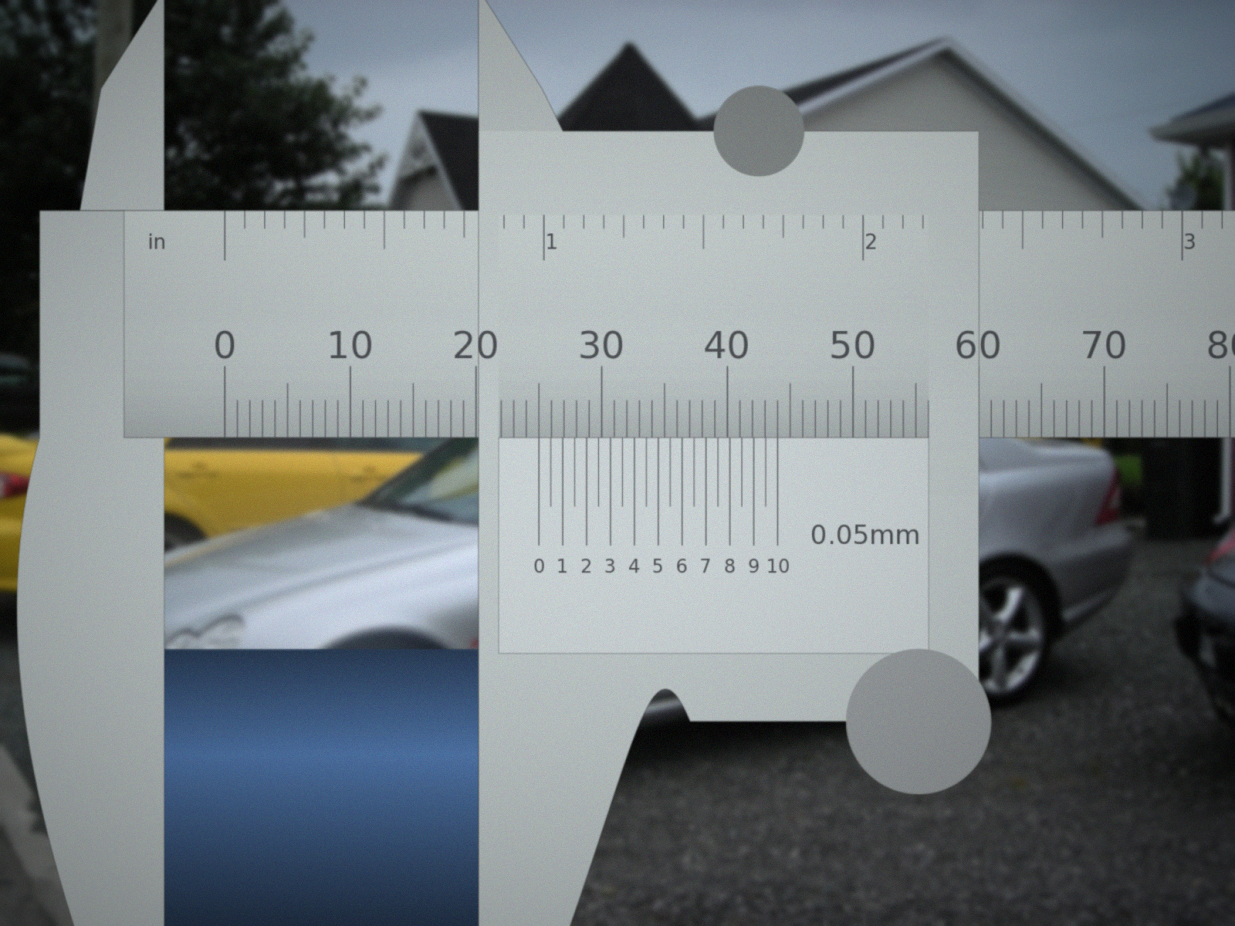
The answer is 25.0 mm
